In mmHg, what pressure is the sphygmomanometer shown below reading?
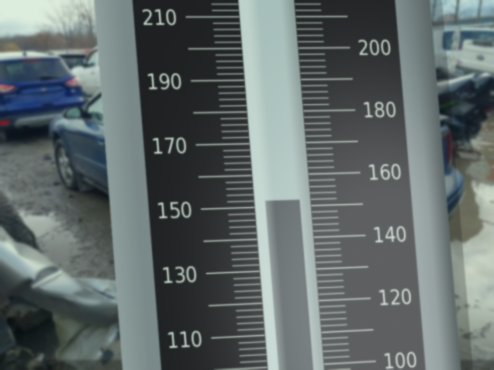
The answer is 152 mmHg
